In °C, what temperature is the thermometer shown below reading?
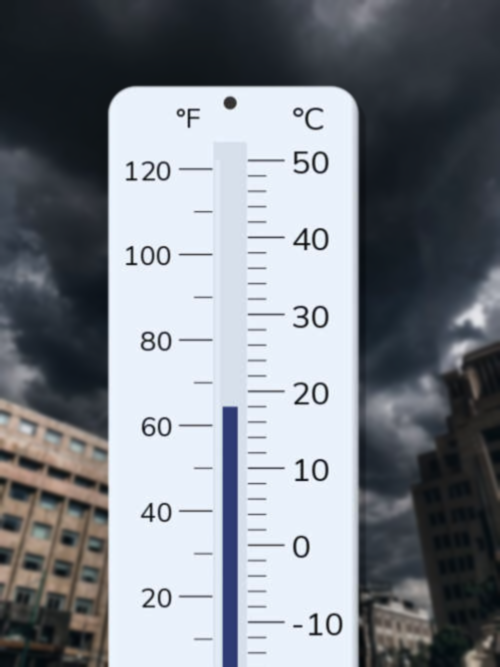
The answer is 18 °C
